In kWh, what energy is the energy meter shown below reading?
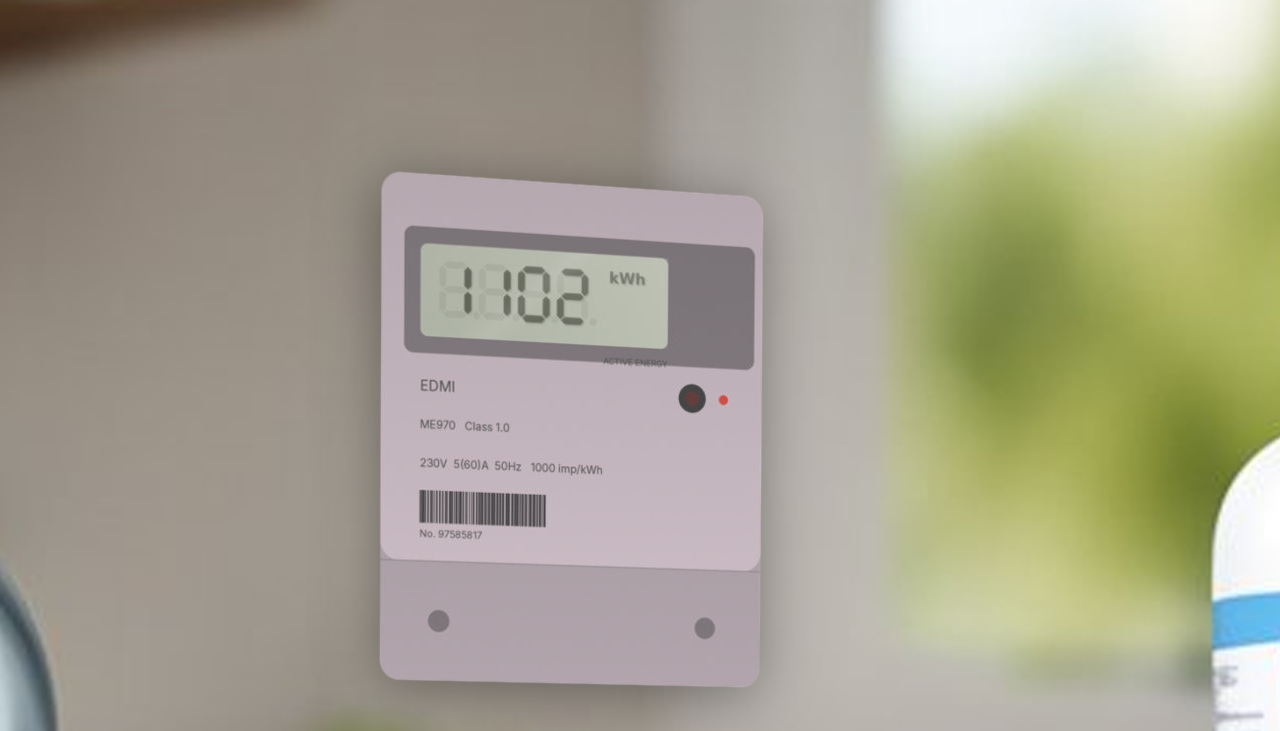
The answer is 1102 kWh
